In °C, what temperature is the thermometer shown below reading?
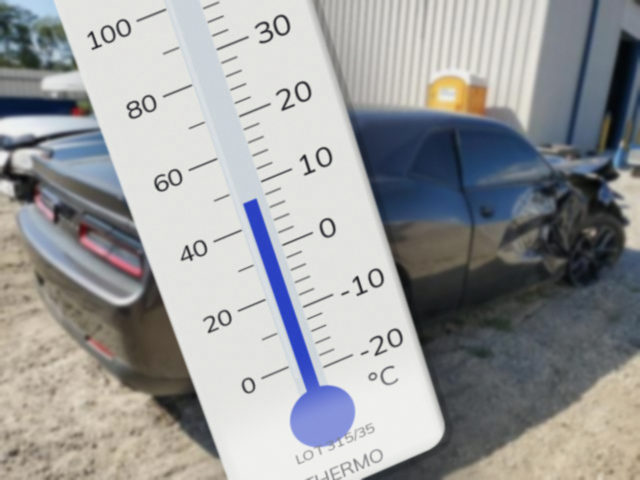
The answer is 8 °C
